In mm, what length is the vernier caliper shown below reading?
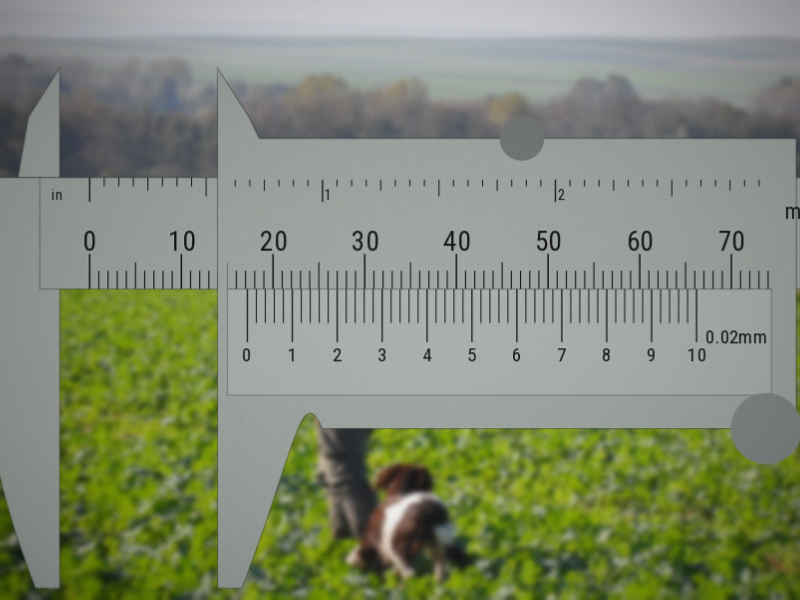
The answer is 17.2 mm
